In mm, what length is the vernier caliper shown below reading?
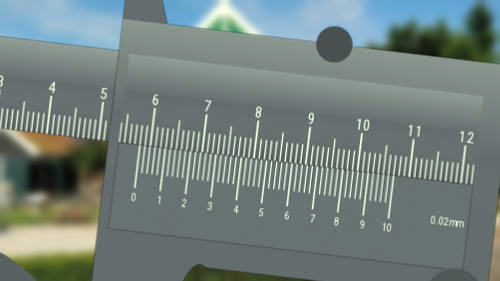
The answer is 58.0 mm
